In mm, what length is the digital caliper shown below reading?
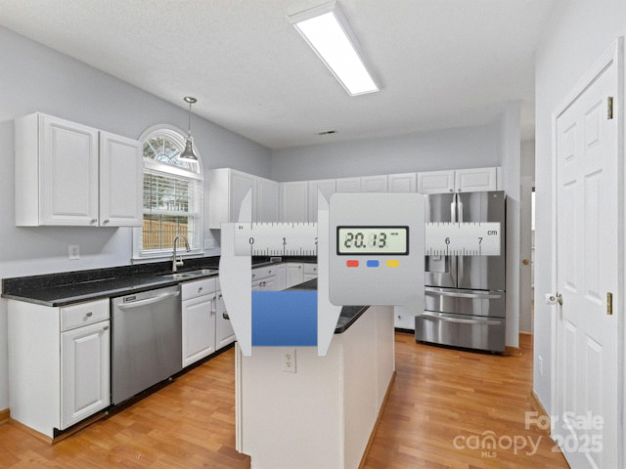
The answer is 20.13 mm
